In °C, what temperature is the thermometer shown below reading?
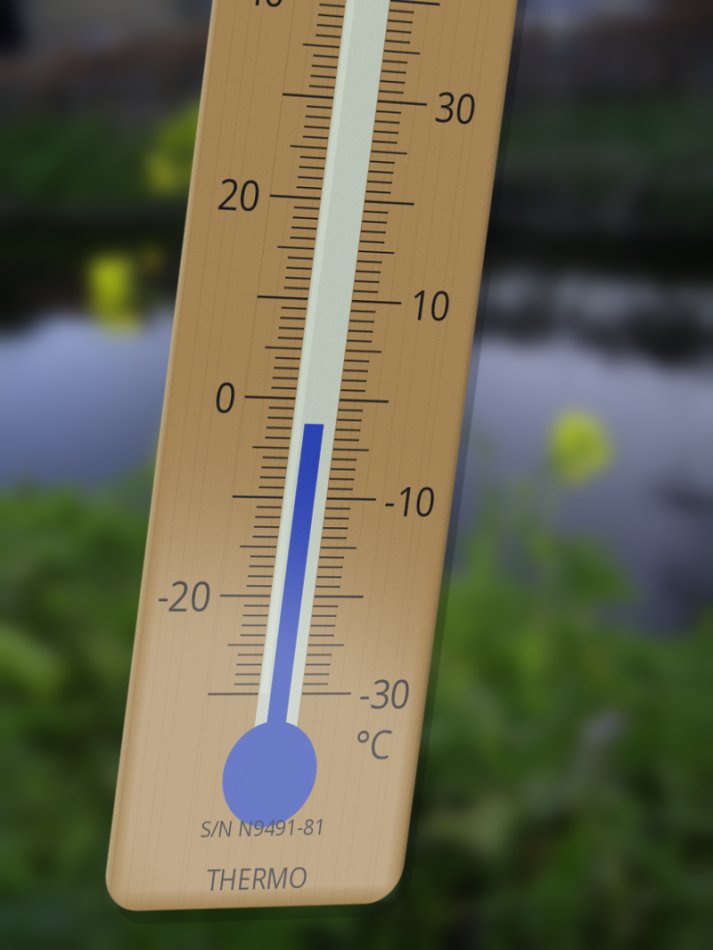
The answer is -2.5 °C
